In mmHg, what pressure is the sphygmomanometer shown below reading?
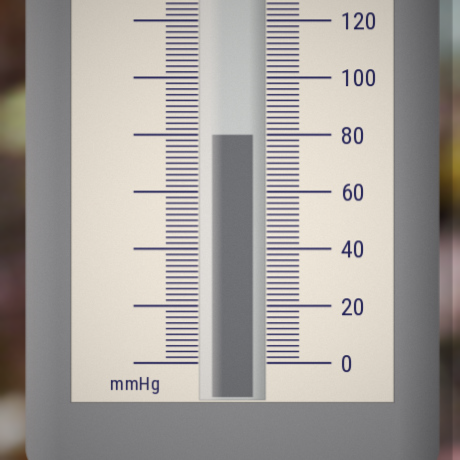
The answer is 80 mmHg
